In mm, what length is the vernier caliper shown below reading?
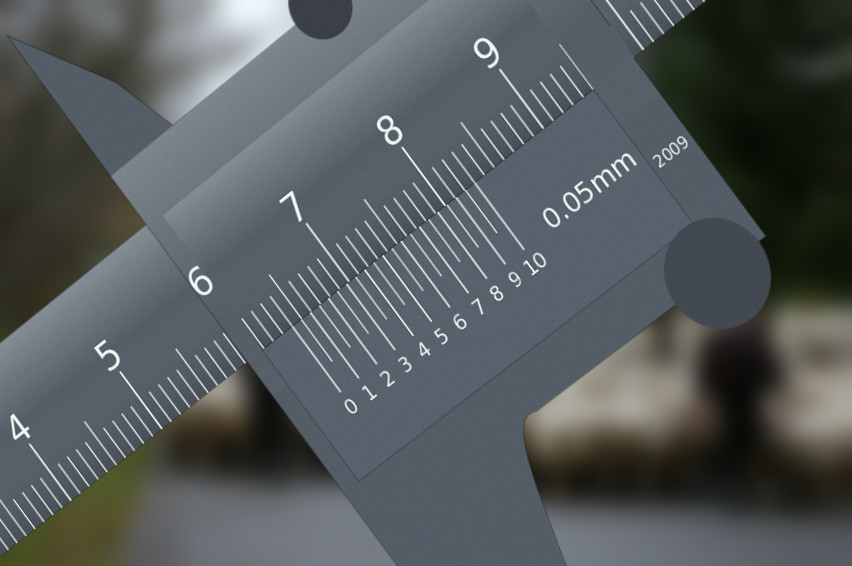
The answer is 64.0 mm
